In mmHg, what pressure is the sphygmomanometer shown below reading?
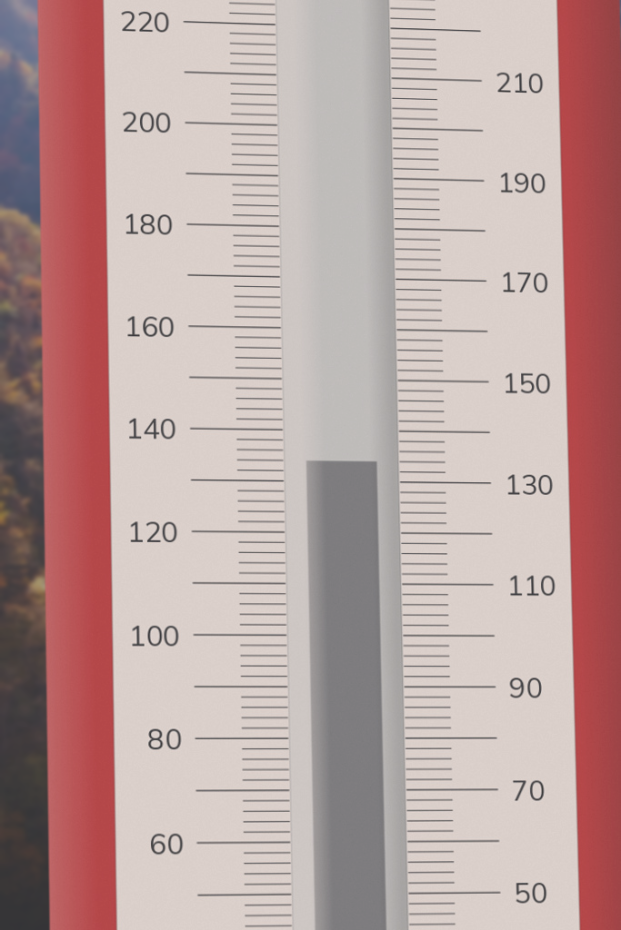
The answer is 134 mmHg
